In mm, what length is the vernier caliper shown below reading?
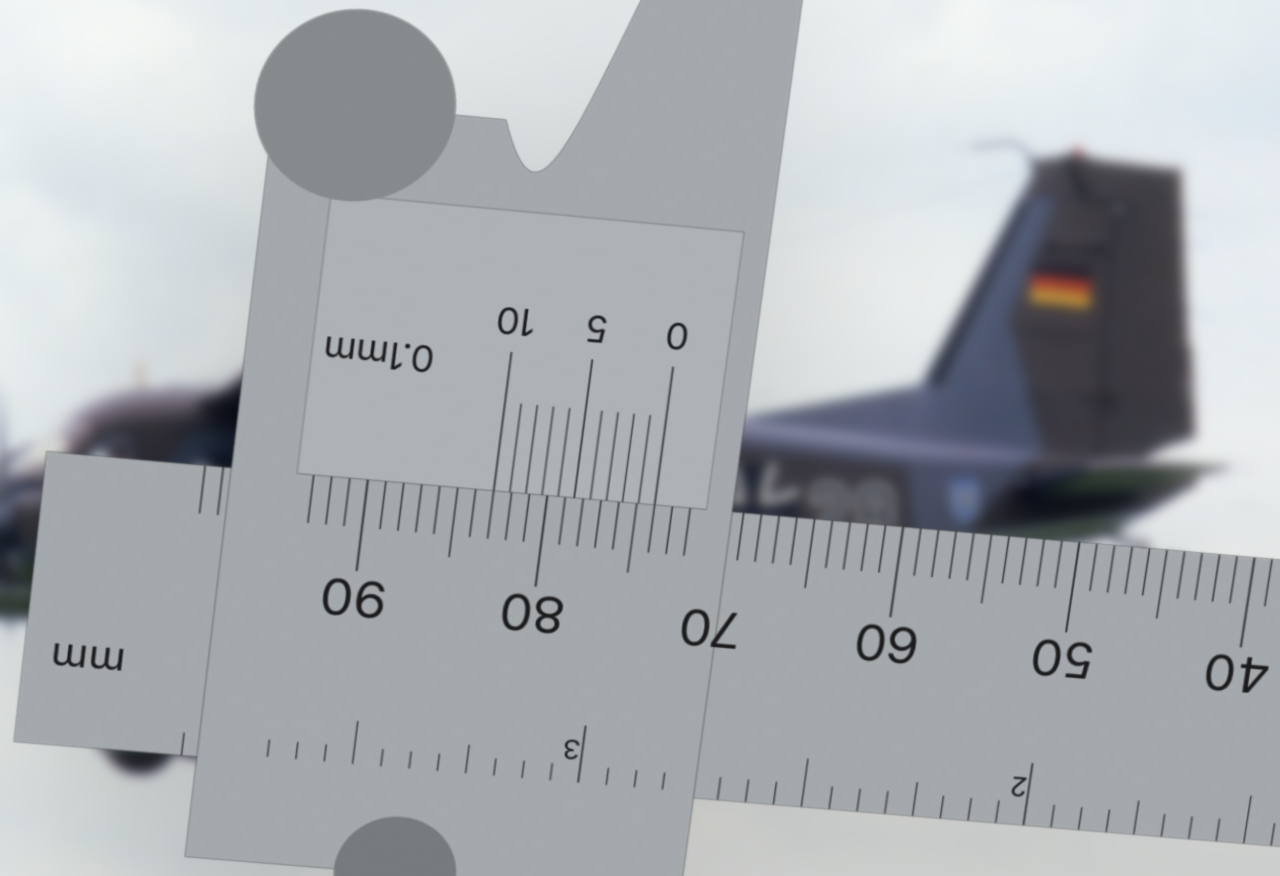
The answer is 74.0 mm
